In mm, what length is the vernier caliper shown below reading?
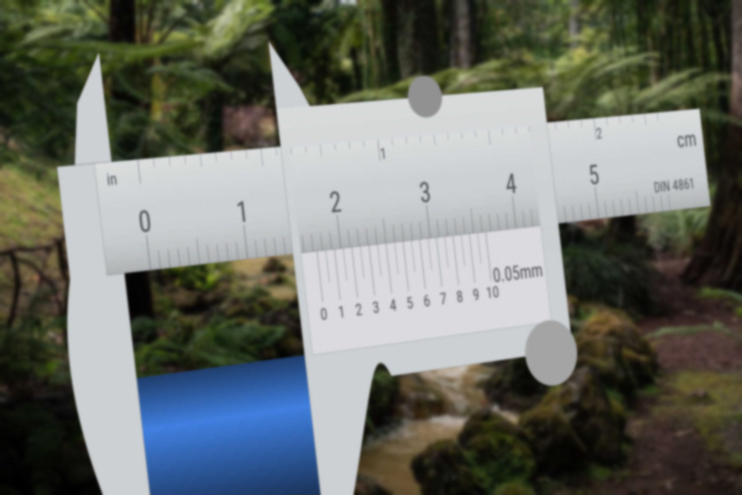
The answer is 17.4 mm
